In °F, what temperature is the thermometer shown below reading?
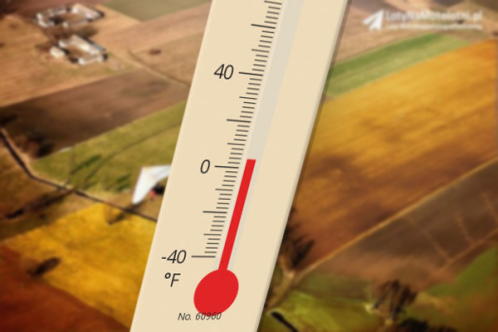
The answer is 4 °F
